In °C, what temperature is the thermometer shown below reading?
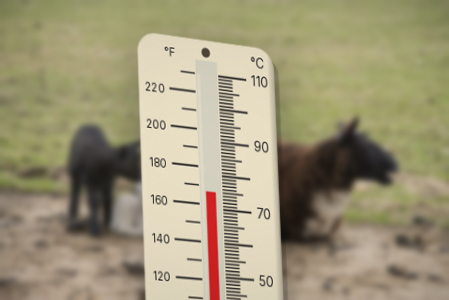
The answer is 75 °C
